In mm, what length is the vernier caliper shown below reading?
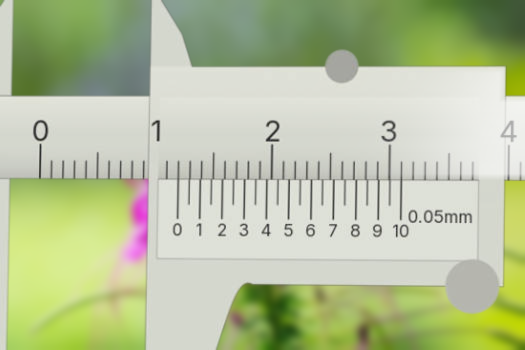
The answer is 12.0 mm
